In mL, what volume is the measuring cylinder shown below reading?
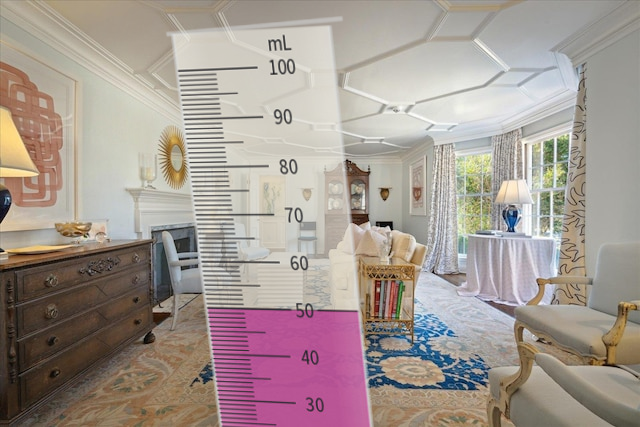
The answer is 50 mL
